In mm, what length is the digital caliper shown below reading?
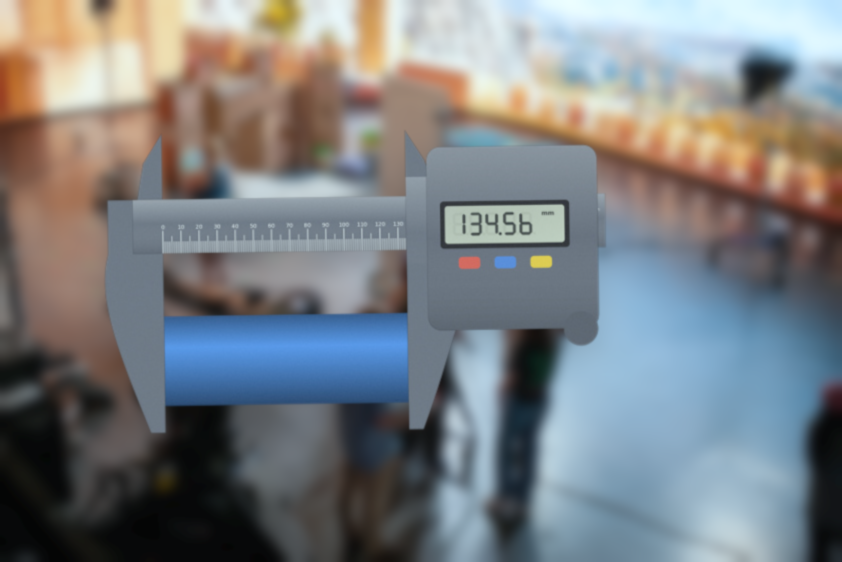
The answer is 134.56 mm
